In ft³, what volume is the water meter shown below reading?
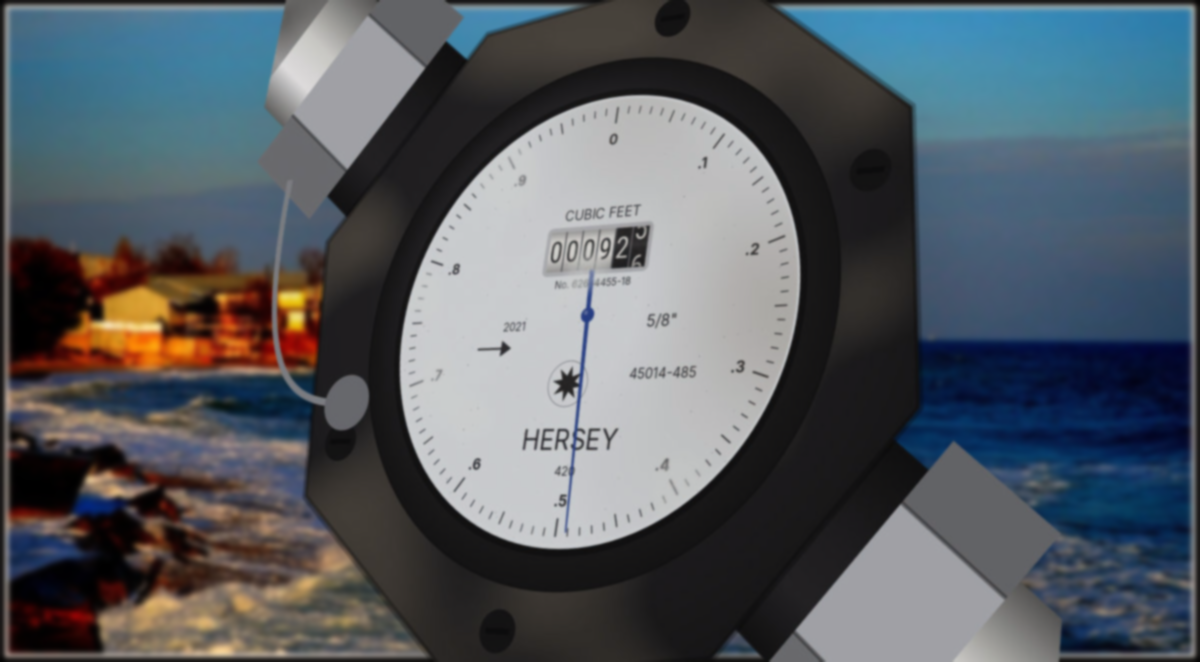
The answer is 925.49 ft³
